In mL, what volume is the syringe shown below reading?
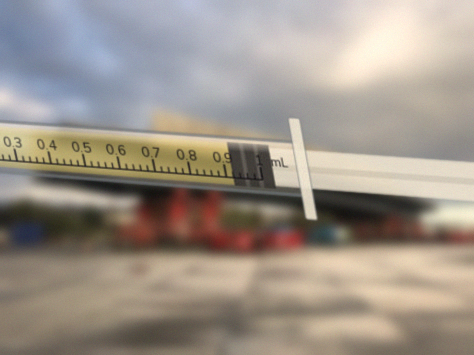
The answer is 0.92 mL
